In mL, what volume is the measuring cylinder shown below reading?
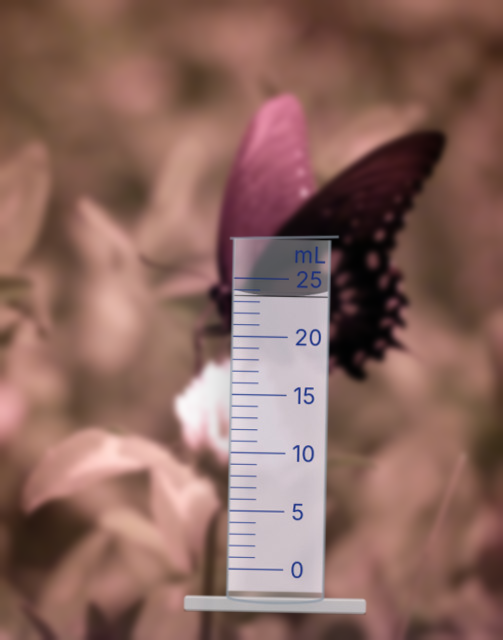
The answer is 23.5 mL
